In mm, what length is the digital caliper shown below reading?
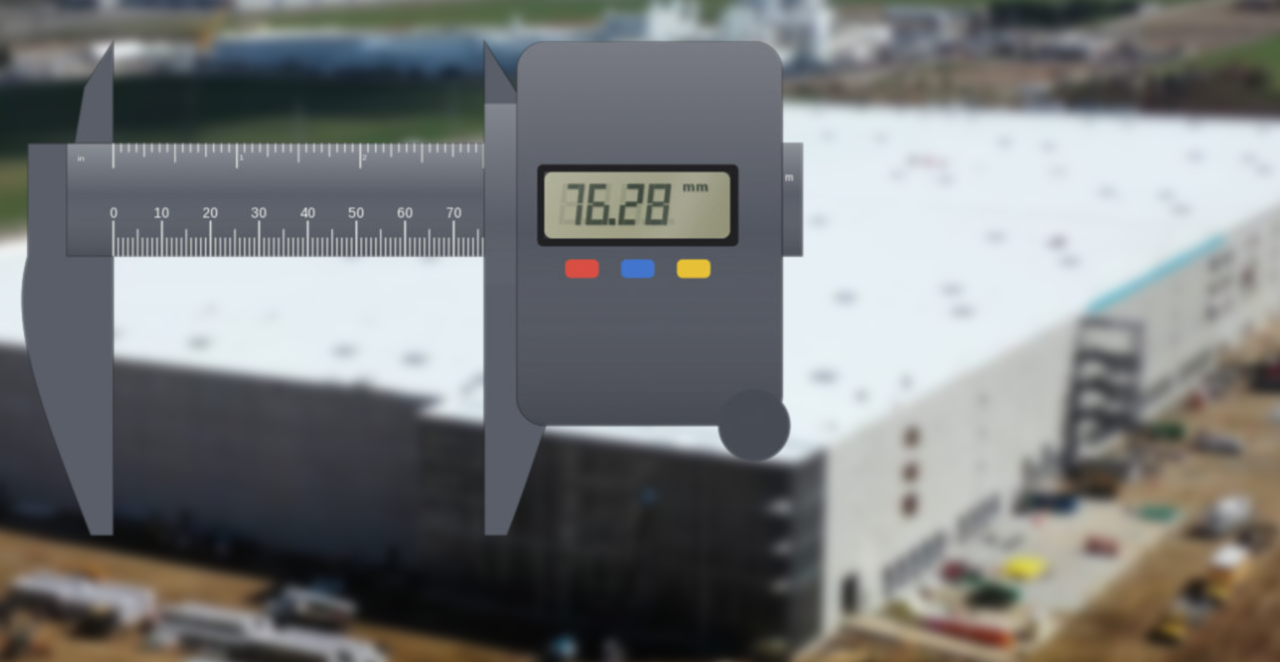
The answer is 76.28 mm
